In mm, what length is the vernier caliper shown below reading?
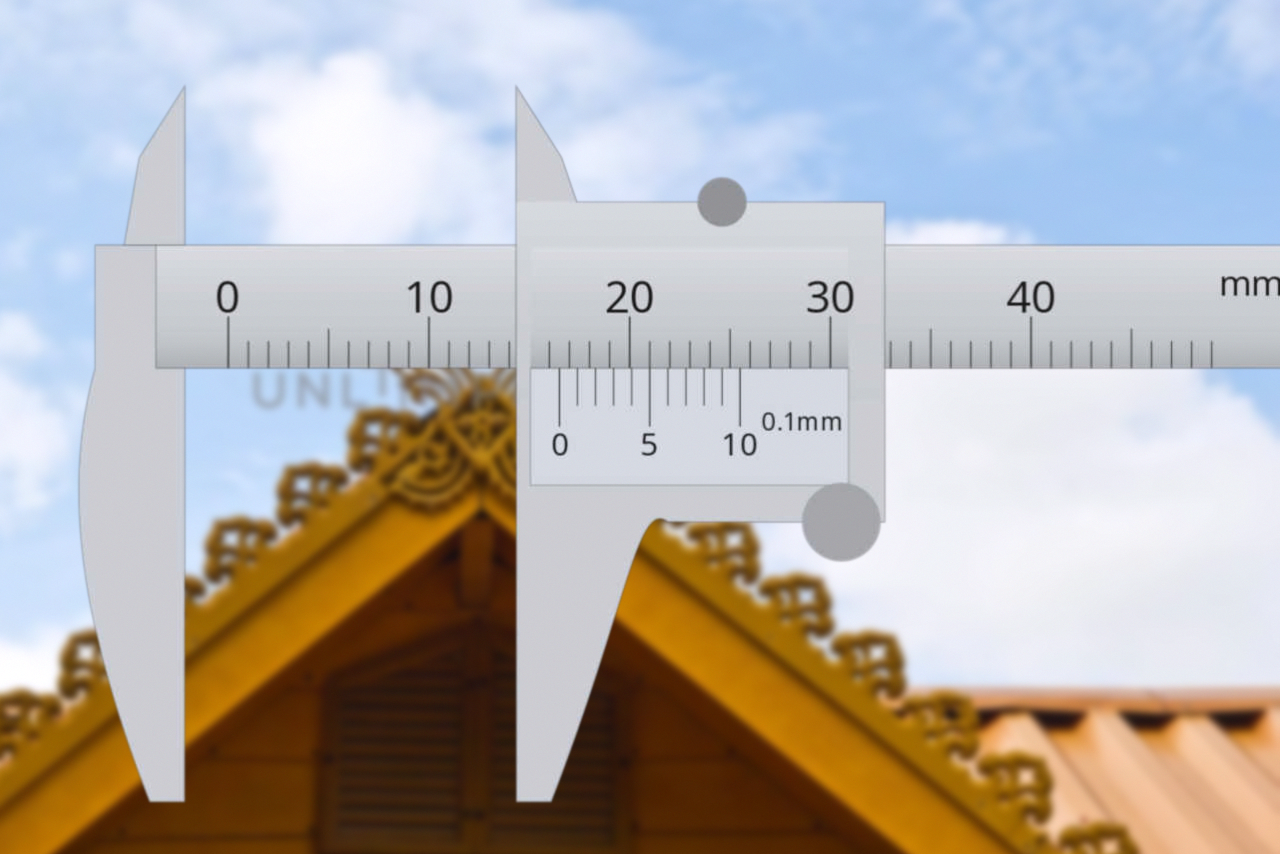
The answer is 16.5 mm
